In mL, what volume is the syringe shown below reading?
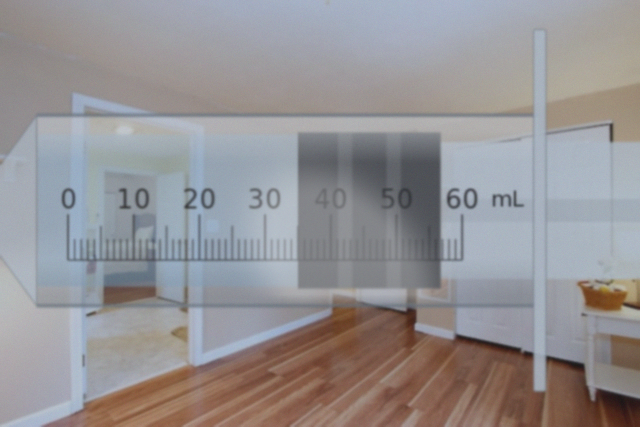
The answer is 35 mL
